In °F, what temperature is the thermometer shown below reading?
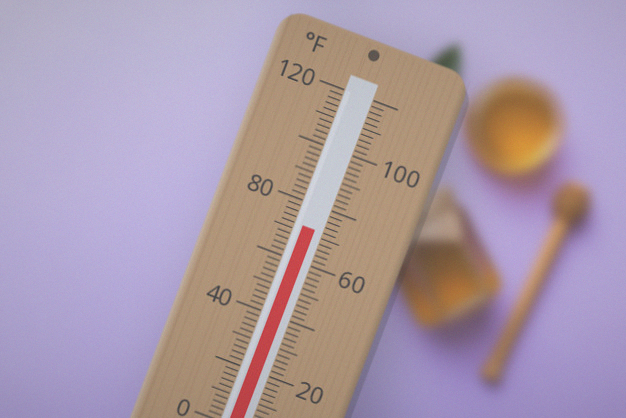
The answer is 72 °F
